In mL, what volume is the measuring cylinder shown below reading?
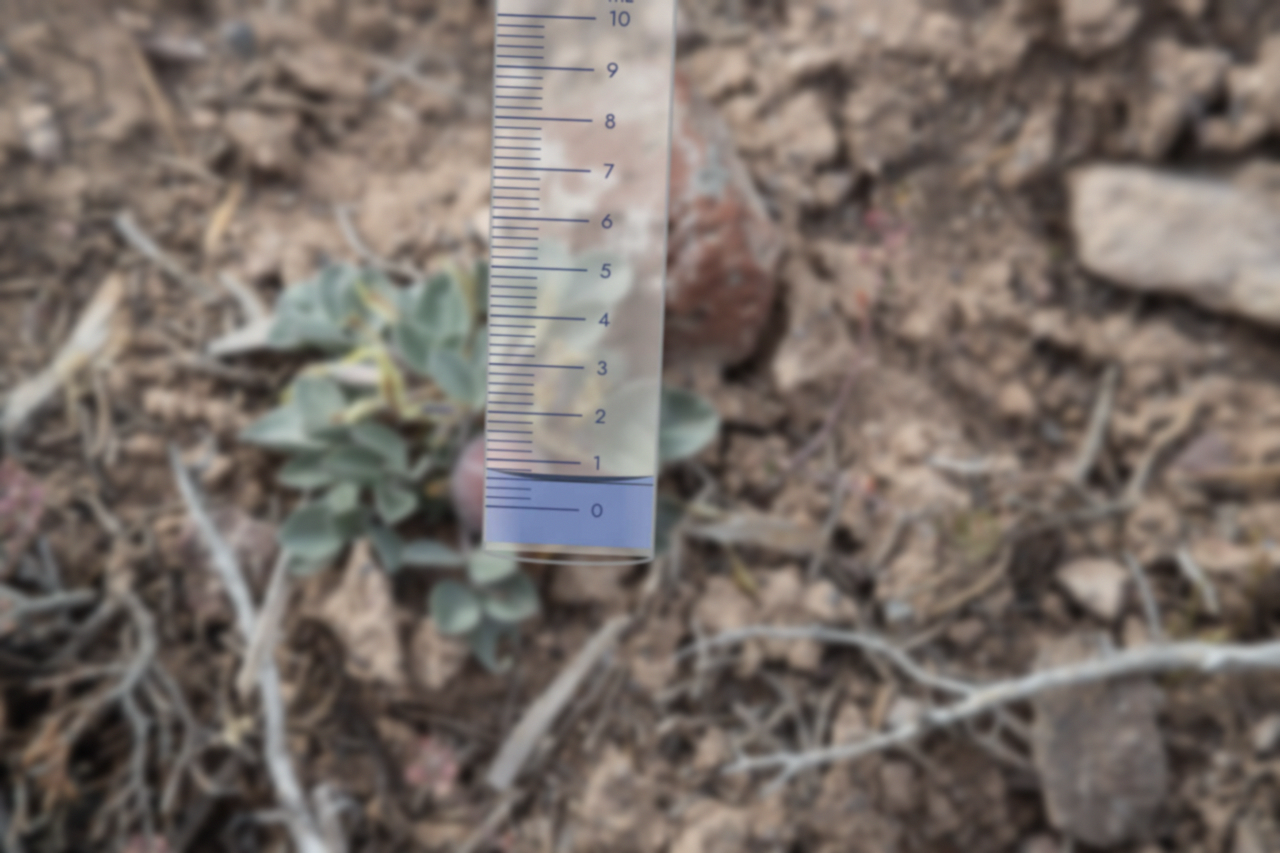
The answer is 0.6 mL
